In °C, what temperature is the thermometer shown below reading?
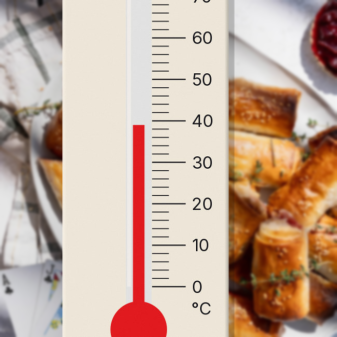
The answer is 39 °C
